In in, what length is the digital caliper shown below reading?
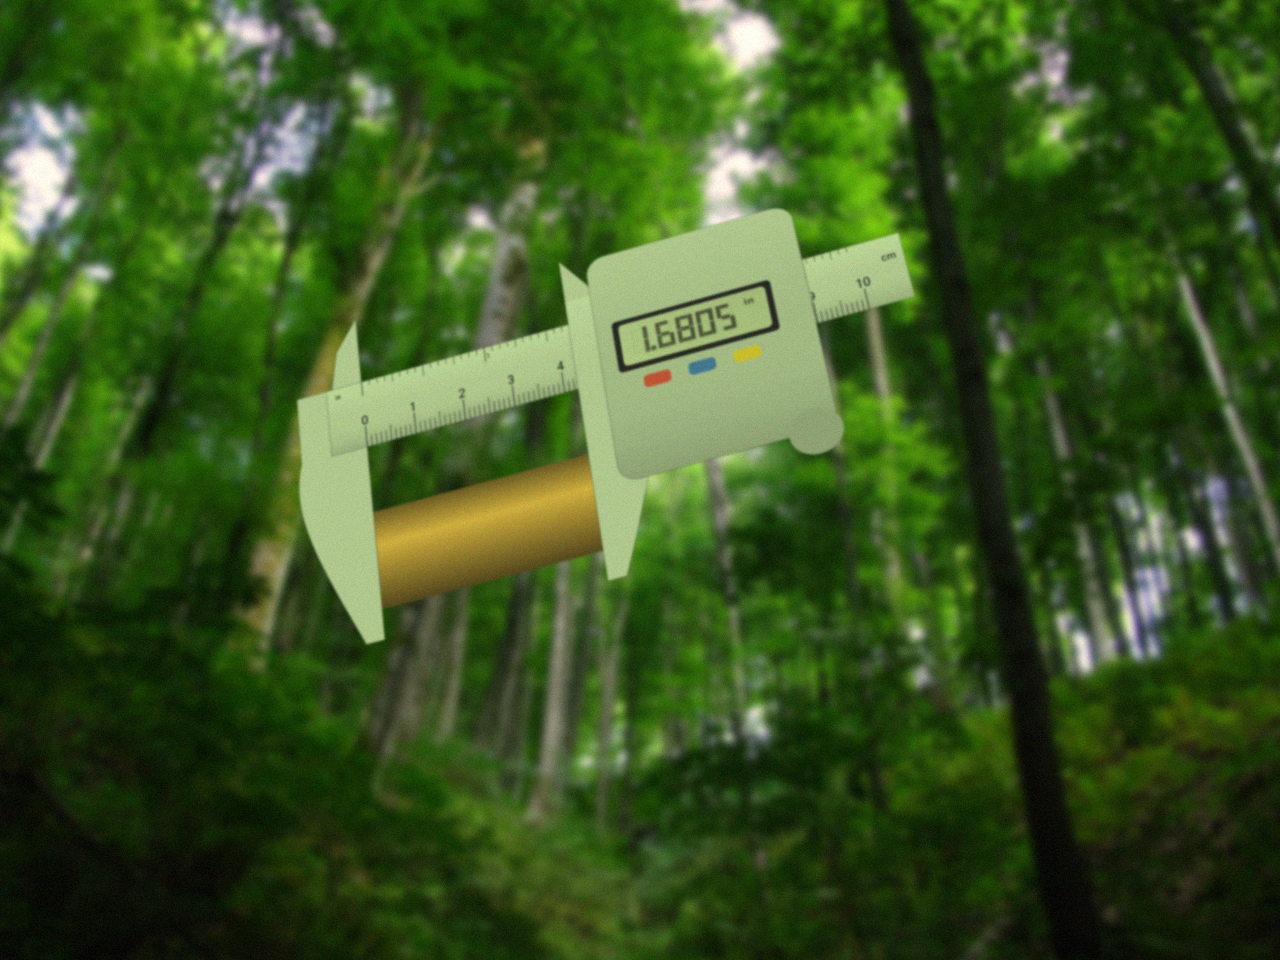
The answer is 1.6805 in
